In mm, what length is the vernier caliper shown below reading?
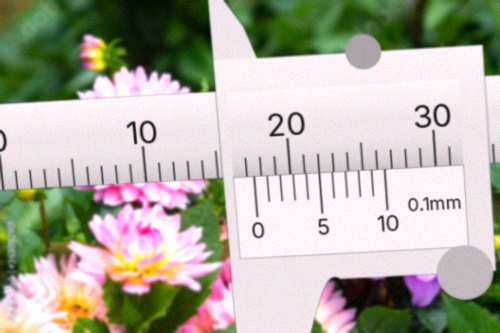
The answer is 17.5 mm
